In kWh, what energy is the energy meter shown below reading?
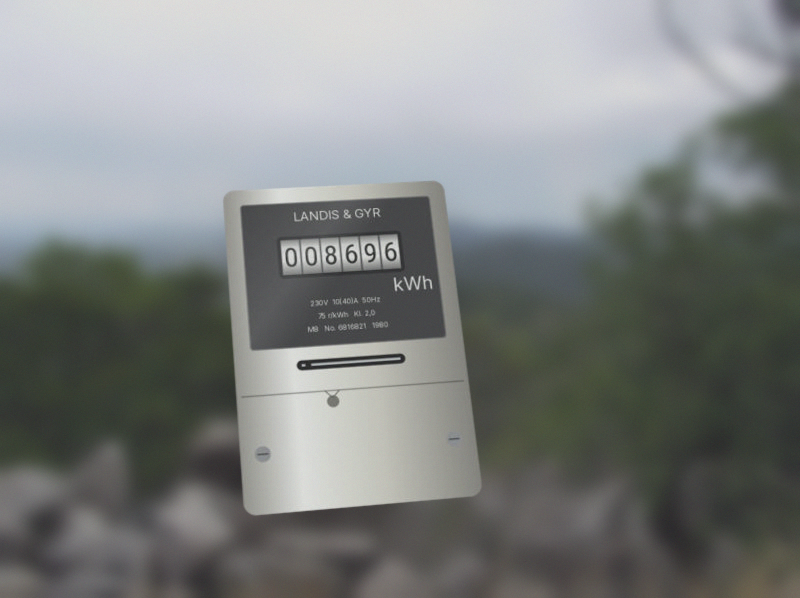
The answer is 8696 kWh
